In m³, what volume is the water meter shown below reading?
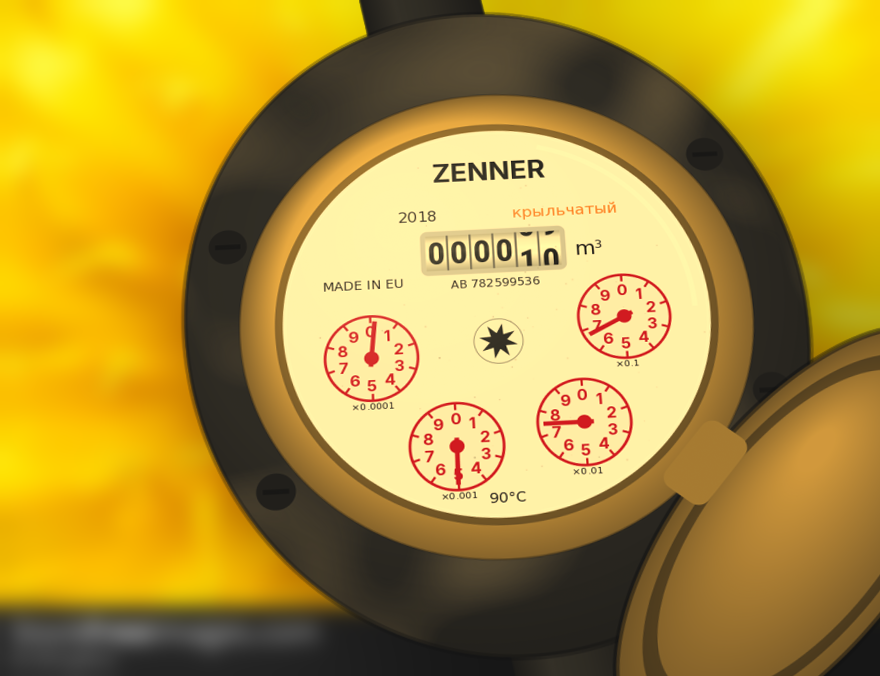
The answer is 9.6750 m³
